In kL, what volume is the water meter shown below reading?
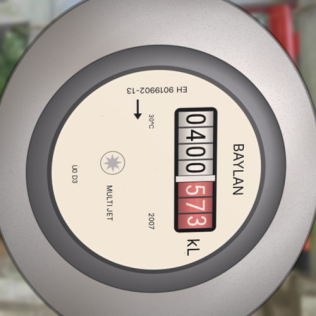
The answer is 400.573 kL
